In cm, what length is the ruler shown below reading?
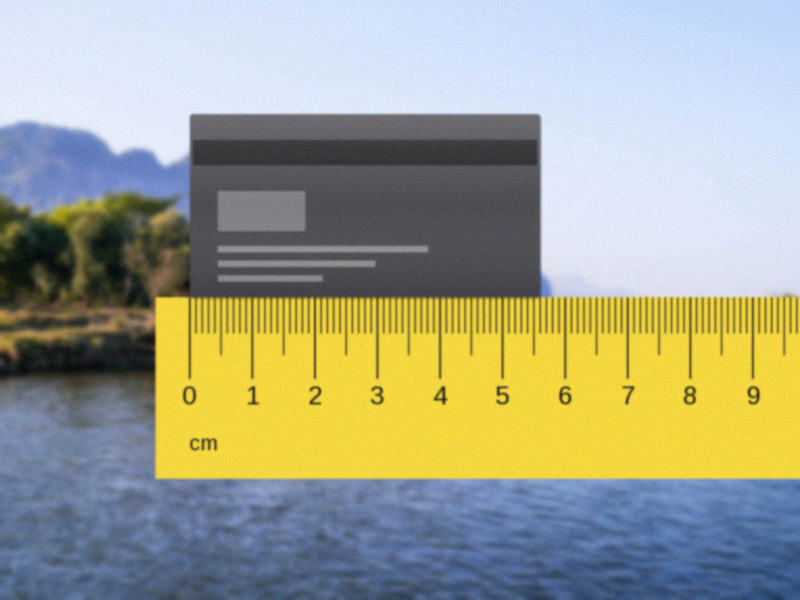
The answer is 5.6 cm
